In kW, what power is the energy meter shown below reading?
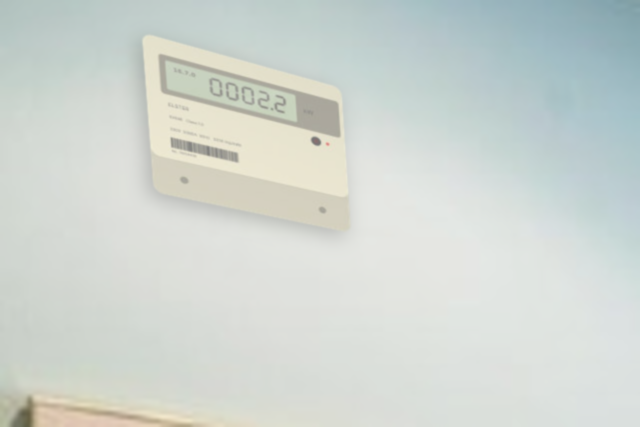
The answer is 2.2 kW
